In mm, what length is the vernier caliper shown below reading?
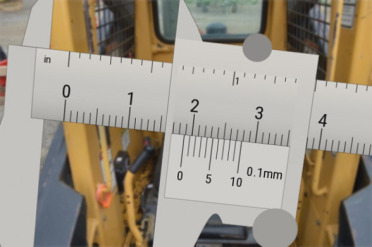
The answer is 18.8 mm
